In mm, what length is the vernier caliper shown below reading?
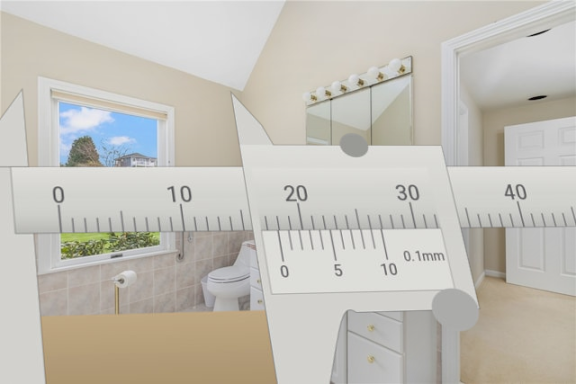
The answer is 17.9 mm
